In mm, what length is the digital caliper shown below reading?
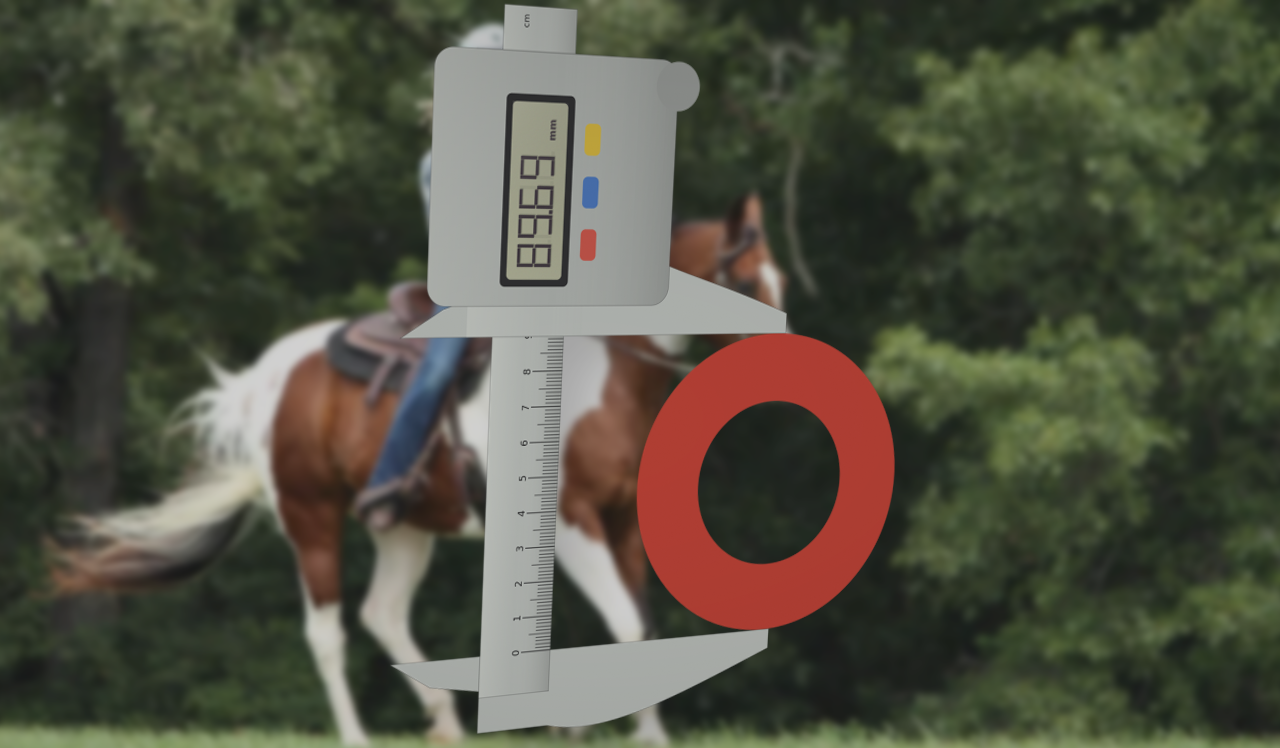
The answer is 89.69 mm
